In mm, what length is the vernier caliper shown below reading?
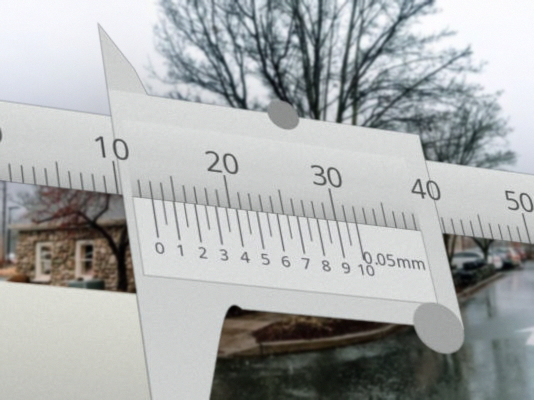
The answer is 13.0 mm
